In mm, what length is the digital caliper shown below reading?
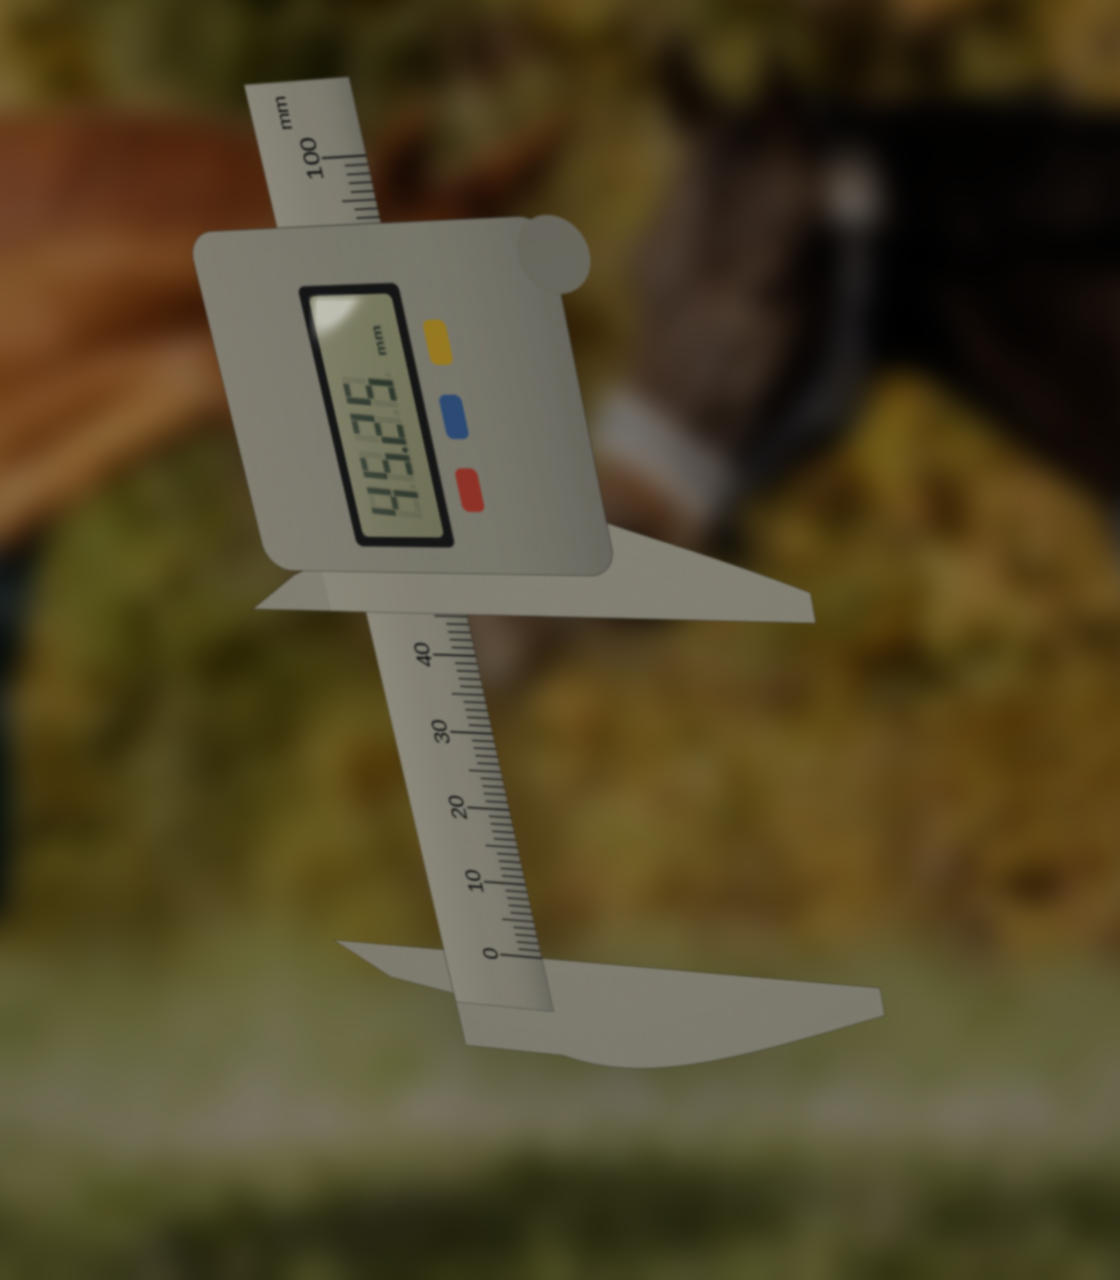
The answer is 45.25 mm
